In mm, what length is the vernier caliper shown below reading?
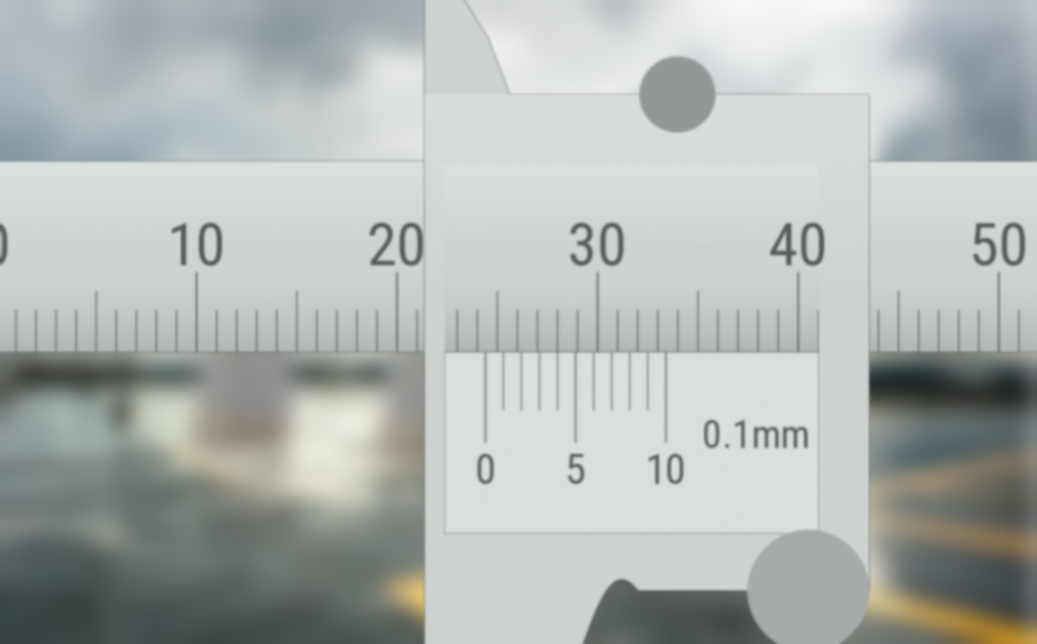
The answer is 24.4 mm
